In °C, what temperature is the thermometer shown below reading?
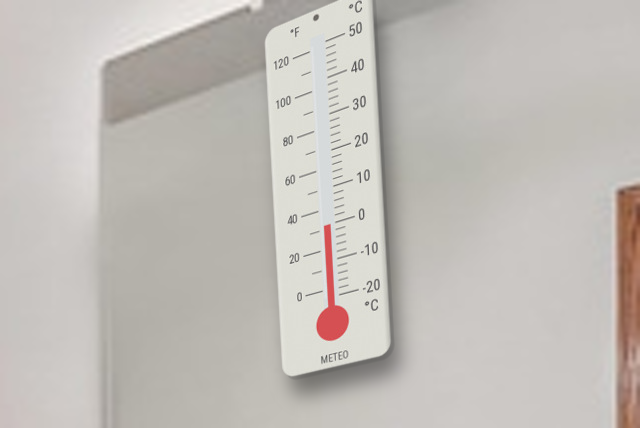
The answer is 0 °C
